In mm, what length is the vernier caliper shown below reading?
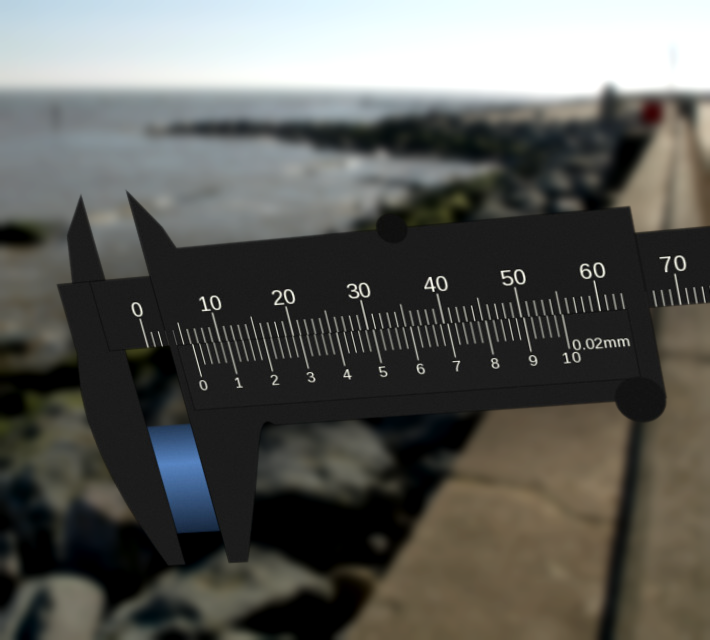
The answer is 6.2 mm
